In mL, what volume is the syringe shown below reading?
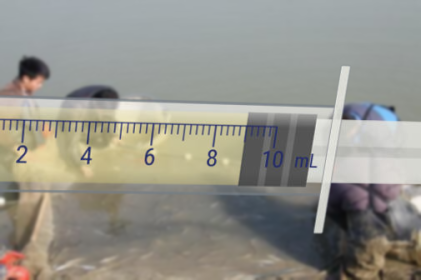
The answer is 9 mL
